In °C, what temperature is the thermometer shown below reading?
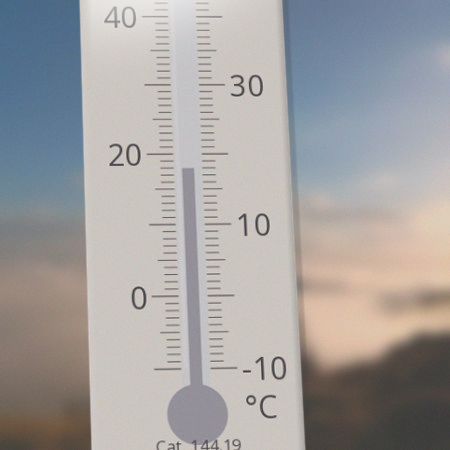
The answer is 18 °C
